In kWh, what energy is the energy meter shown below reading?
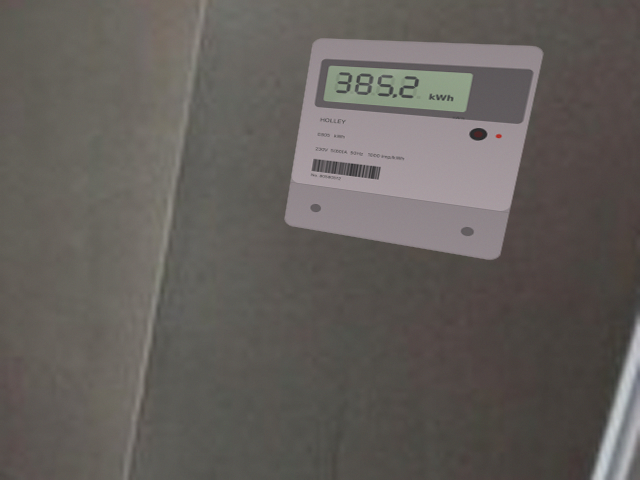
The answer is 385.2 kWh
